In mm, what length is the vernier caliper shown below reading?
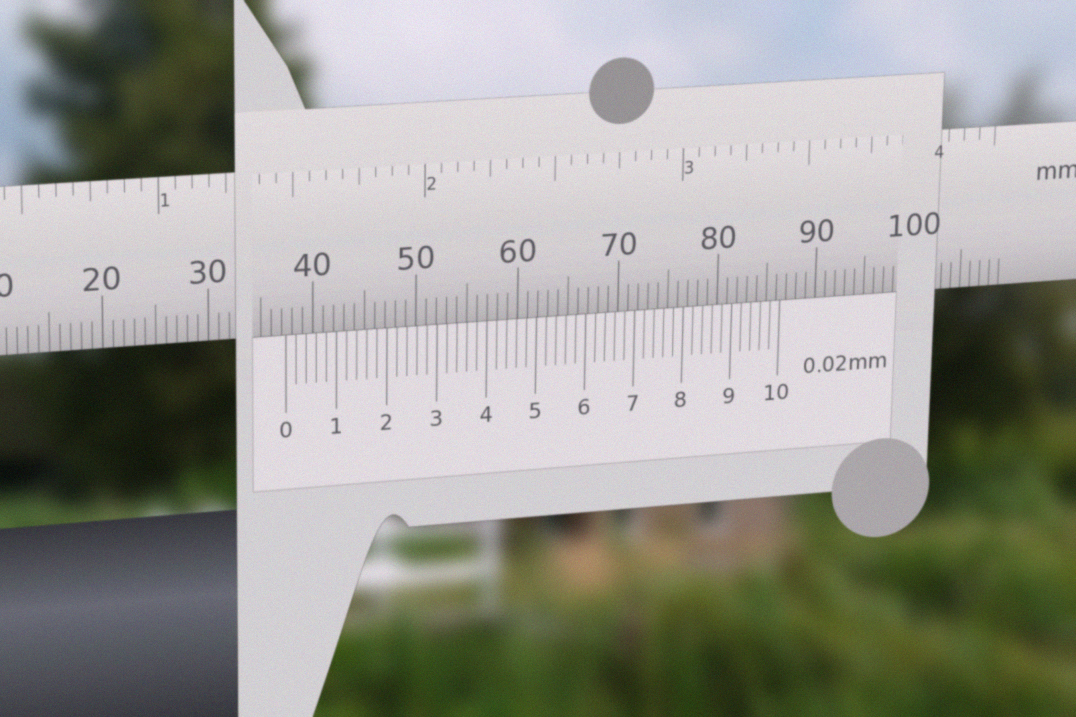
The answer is 37.4 mm
